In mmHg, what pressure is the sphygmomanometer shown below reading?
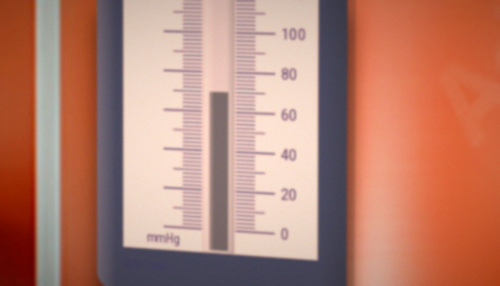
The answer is 70 mmHg
